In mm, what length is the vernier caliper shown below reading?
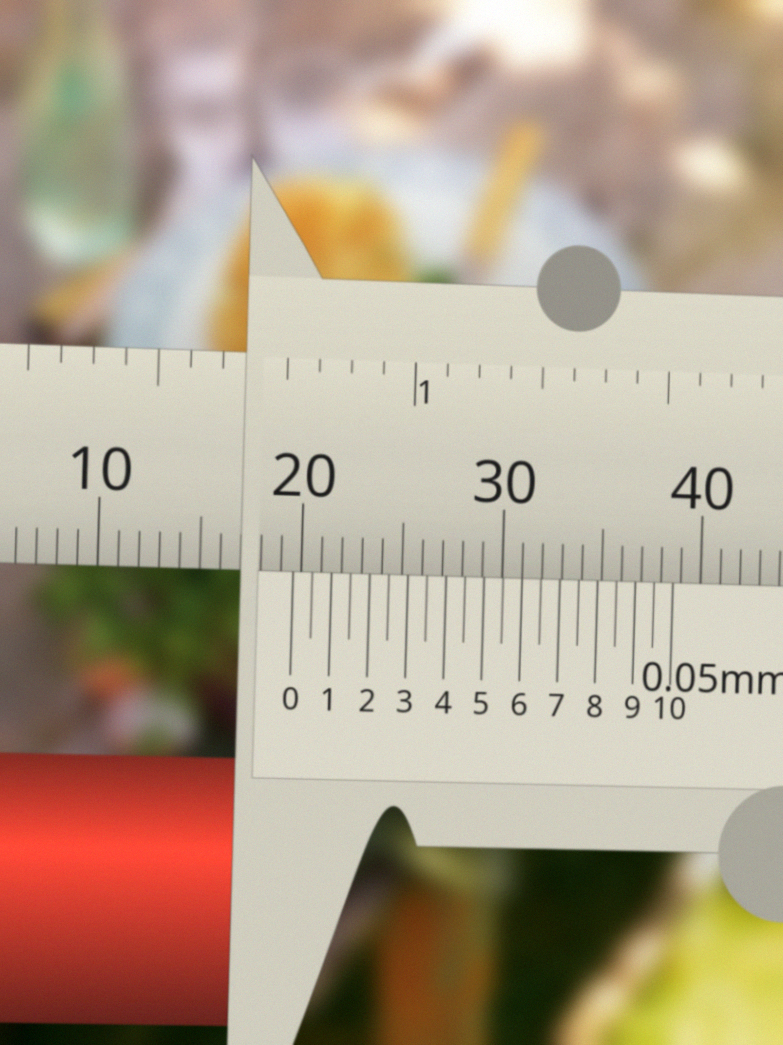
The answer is 19.6 mm
